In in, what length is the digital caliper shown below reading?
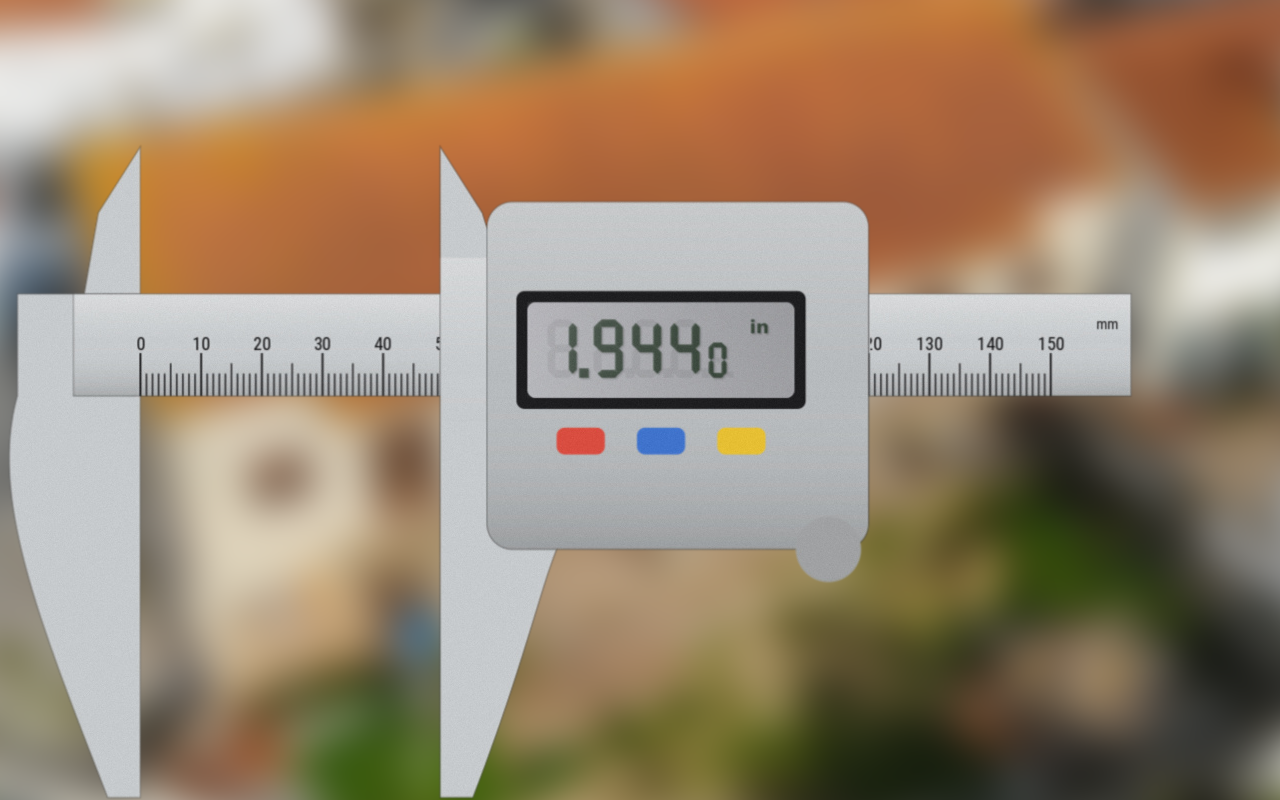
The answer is 1.9440 in
